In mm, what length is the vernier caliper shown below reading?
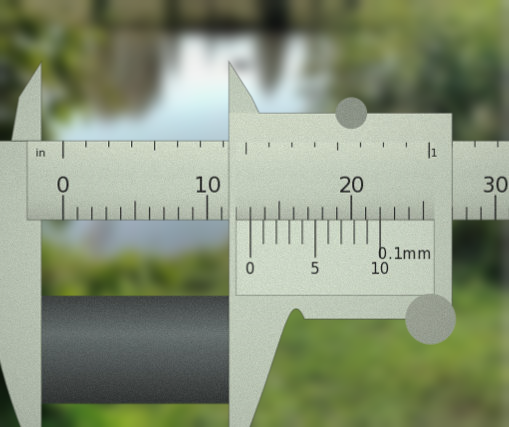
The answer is 13.0 mm
